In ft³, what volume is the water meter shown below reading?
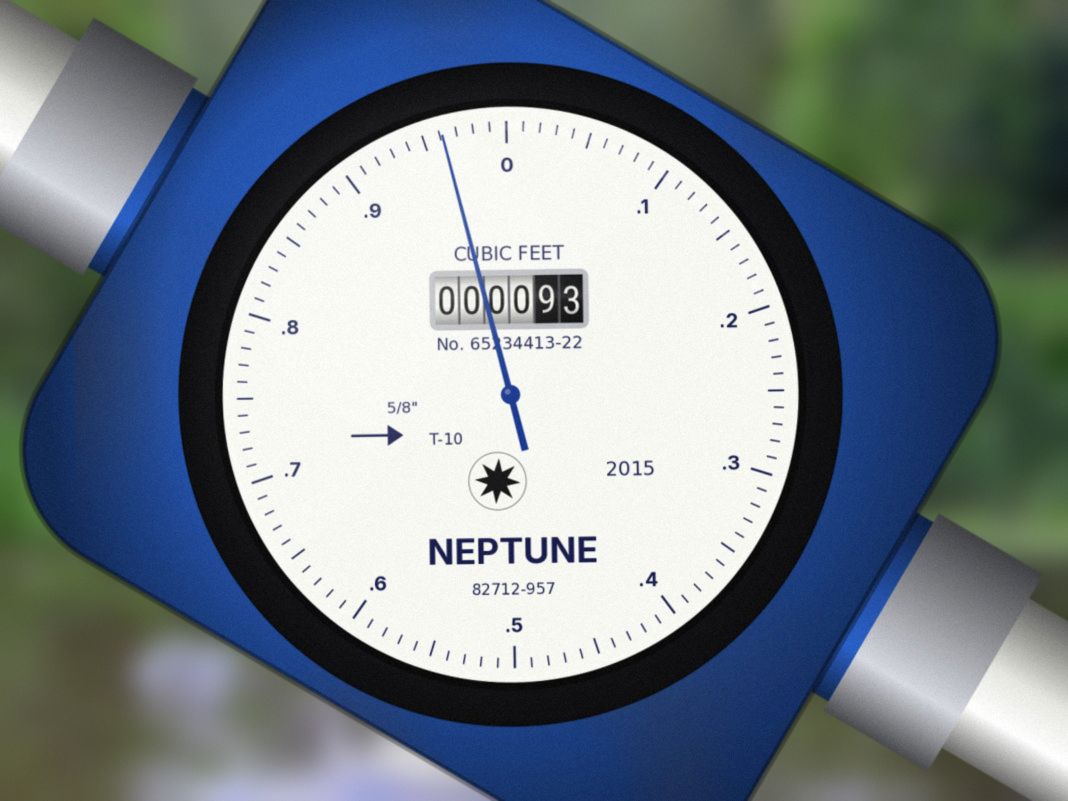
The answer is 92.96 ft³
